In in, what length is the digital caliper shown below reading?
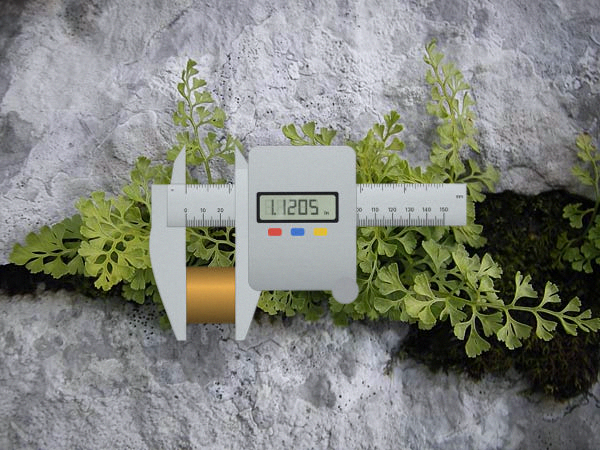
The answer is 1.1205 in
